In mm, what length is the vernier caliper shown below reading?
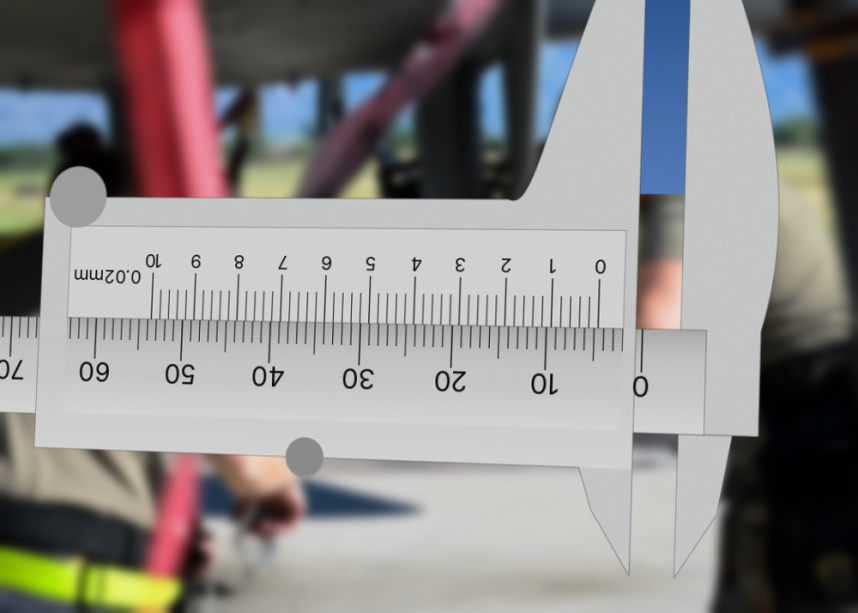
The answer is 4.6 mm
